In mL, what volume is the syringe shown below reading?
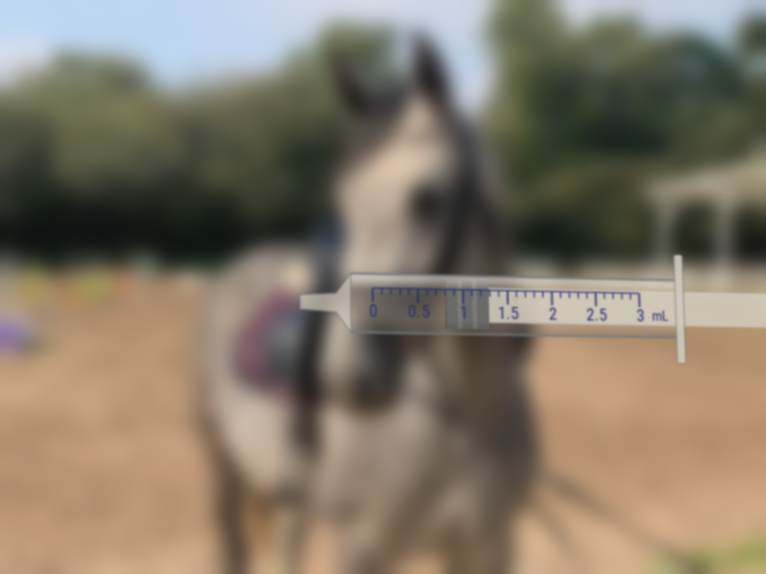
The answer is 0.8 mL
